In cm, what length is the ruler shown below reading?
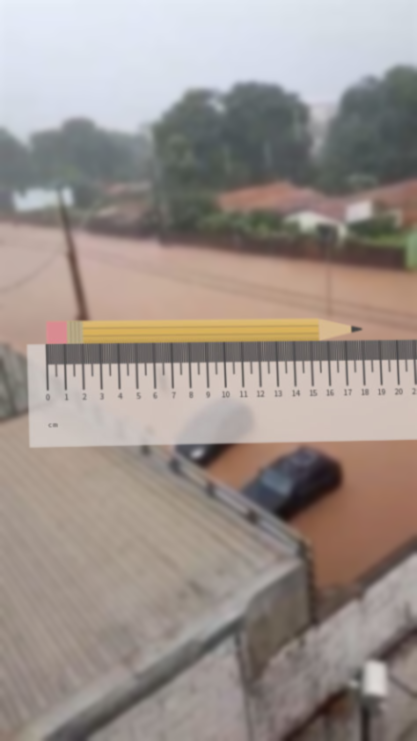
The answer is 18 cm
